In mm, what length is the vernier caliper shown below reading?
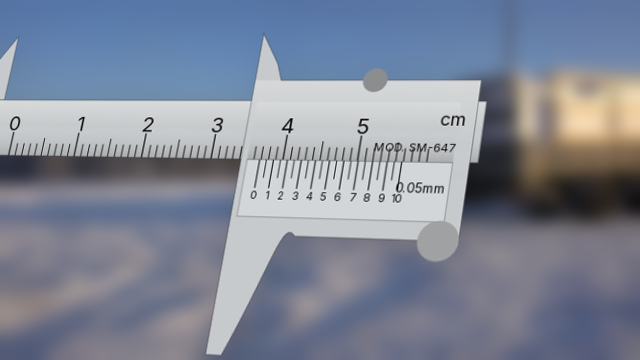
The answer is 36.8 mm
